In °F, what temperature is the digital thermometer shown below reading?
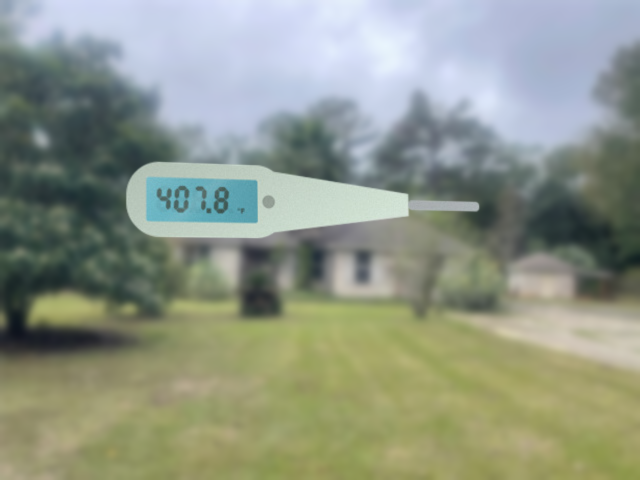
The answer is 407.8 °F
